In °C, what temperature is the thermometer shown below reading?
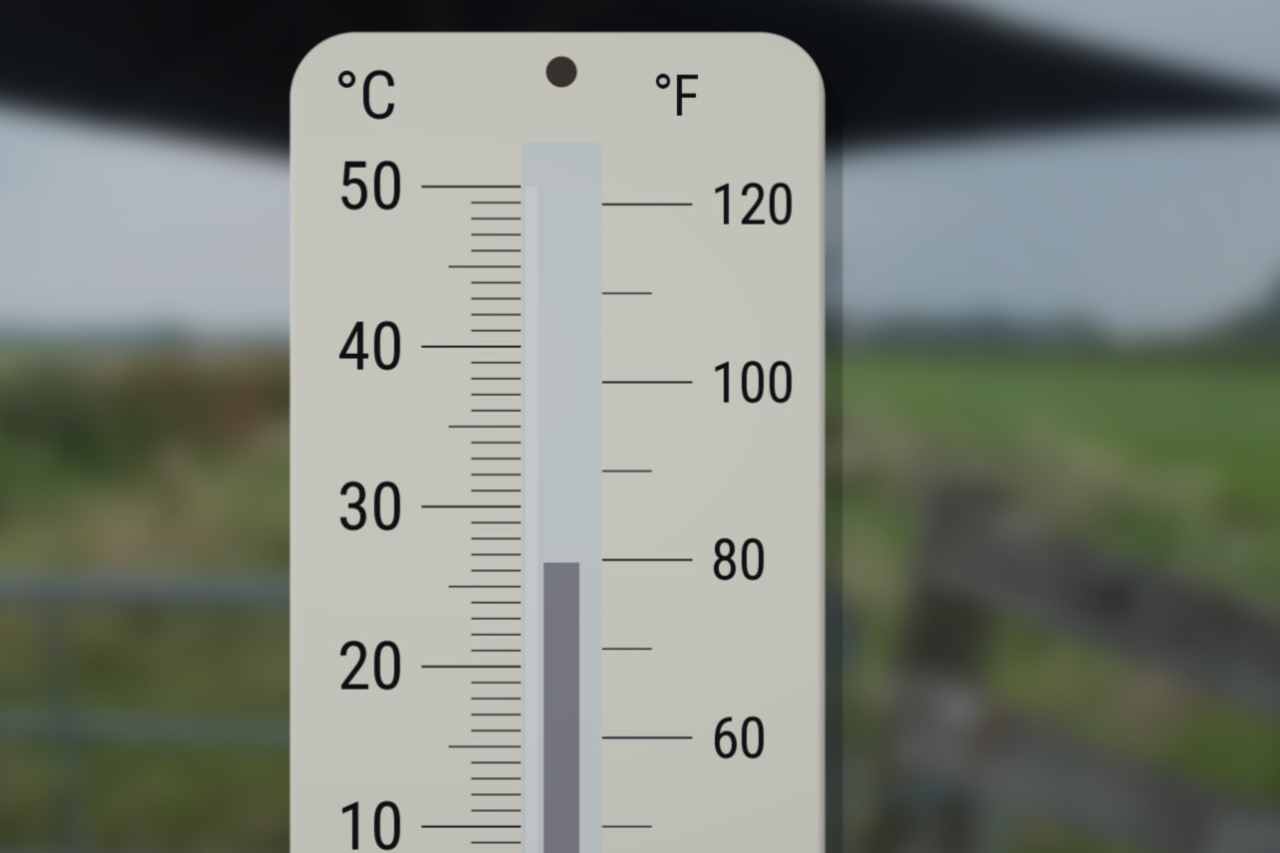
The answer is 26.5 °C
